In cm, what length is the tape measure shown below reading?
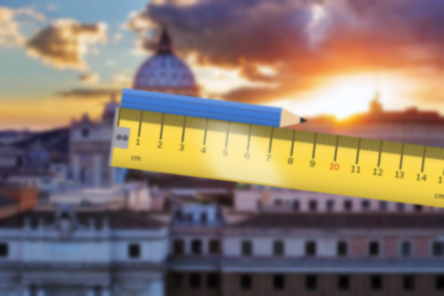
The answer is 8.5 cm
